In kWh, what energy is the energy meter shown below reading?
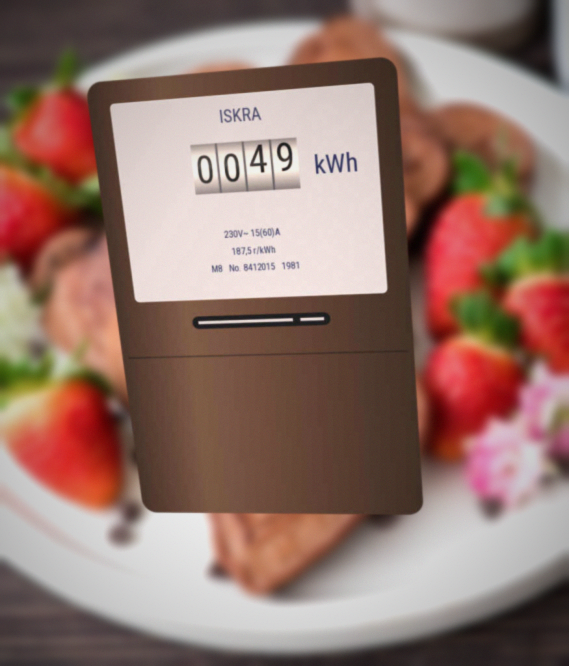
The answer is 49 kWh
